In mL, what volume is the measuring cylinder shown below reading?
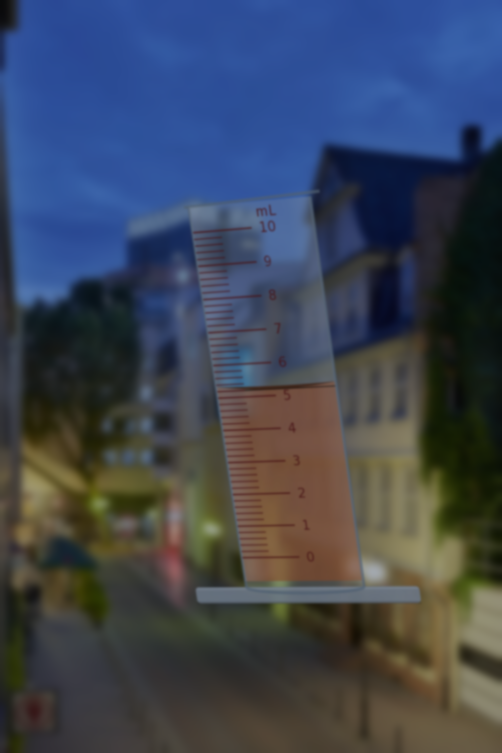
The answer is 5.2 mL
